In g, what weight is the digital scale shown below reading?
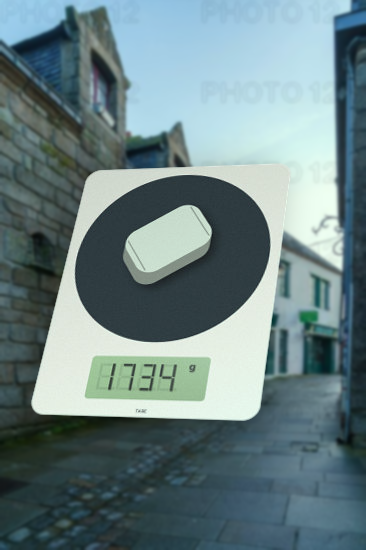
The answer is 1734 g
